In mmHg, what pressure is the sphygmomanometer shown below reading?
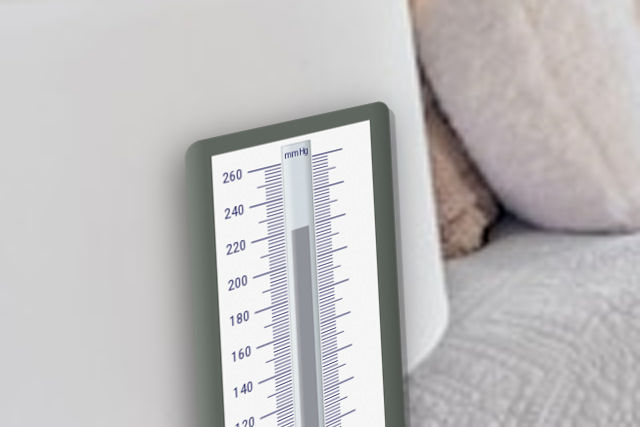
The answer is 220 mmHg
